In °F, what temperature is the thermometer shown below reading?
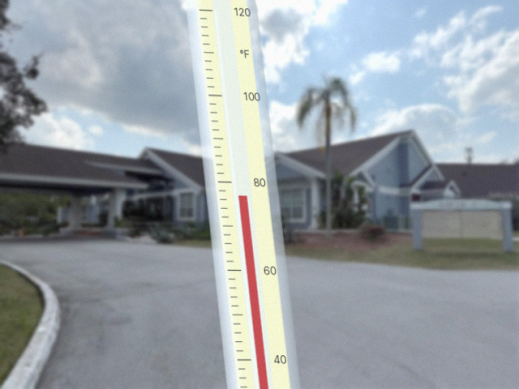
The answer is 77 °F
